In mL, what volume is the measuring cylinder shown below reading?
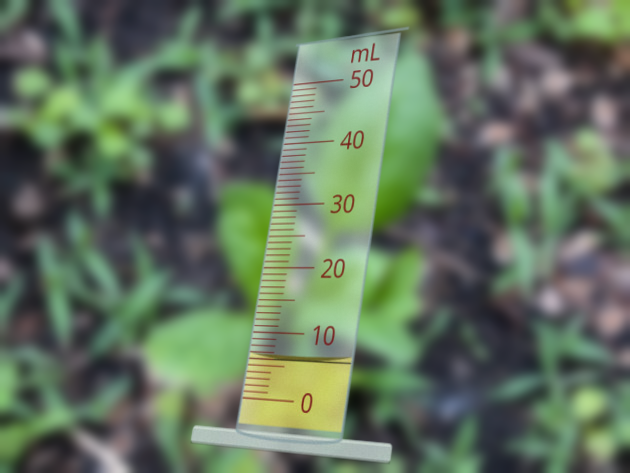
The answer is 6 mL
